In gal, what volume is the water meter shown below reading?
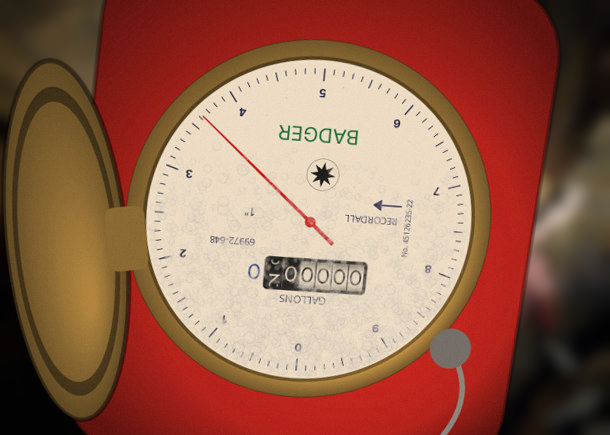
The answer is 23.6 gal
